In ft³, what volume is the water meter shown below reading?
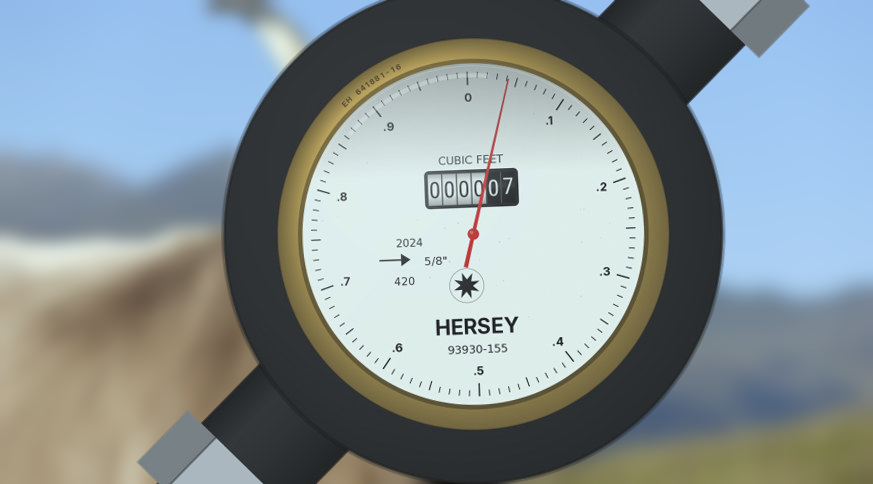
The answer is 7.04 ft³
